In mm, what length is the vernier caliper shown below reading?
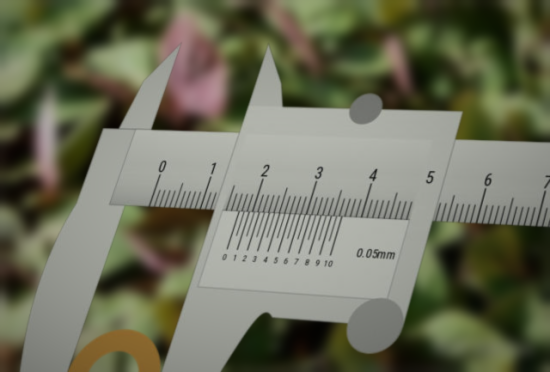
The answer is 17.5 mm
